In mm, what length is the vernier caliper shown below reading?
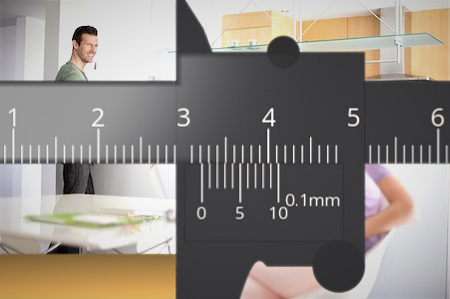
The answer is 32.2 mm
